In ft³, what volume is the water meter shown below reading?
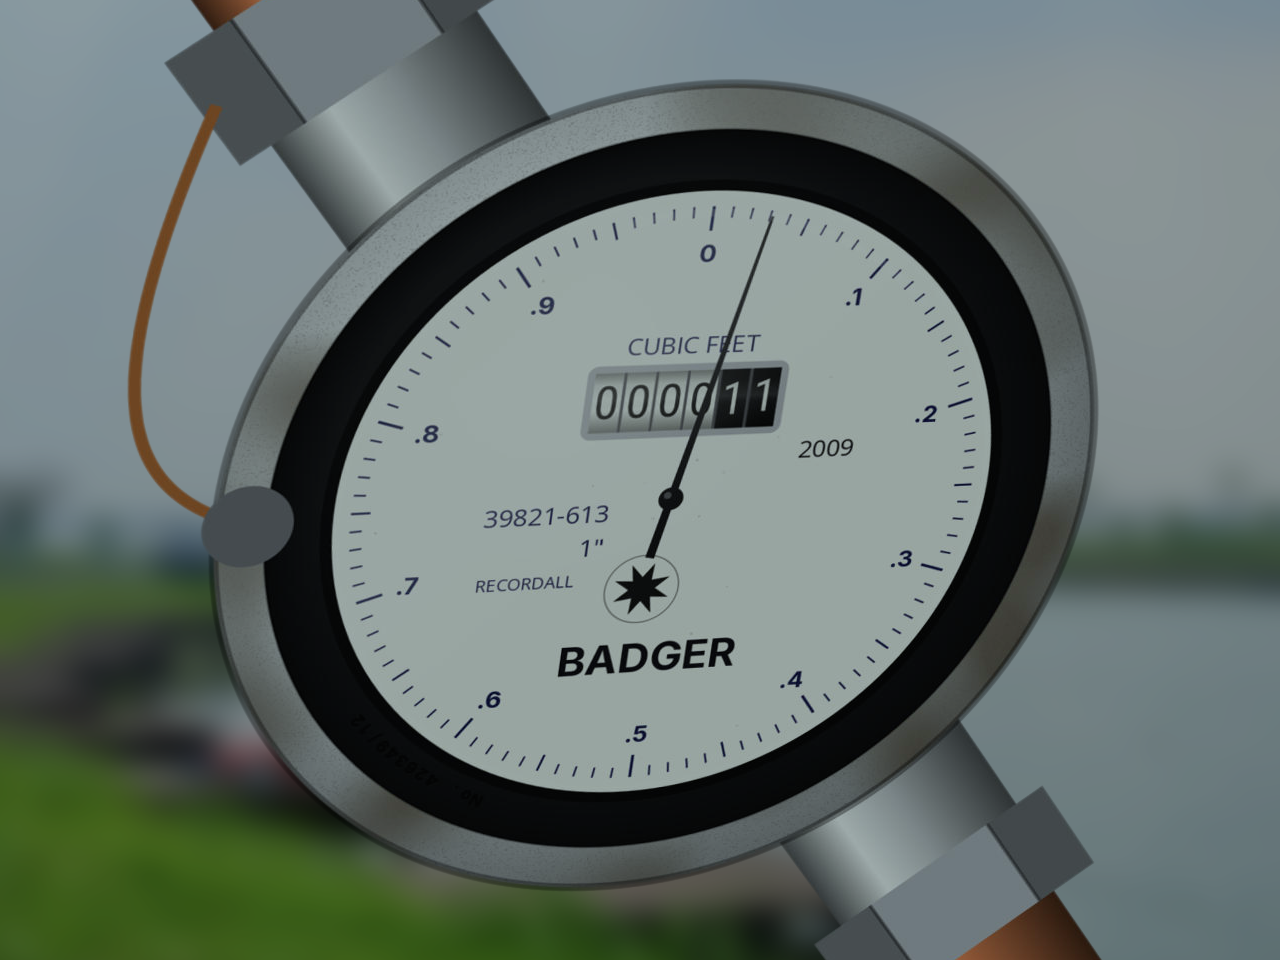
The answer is 11.03 ft³
